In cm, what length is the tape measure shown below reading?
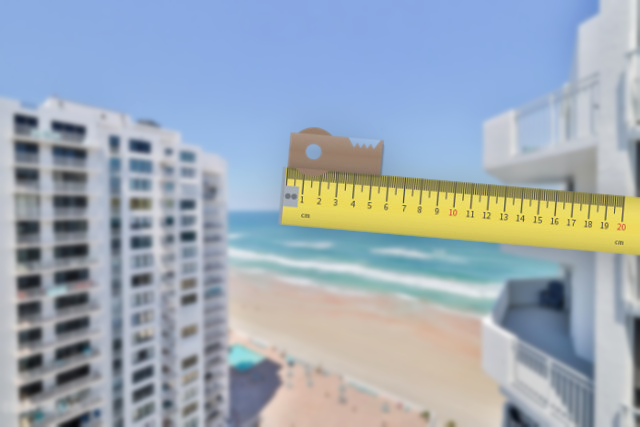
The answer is 5.5 cm
